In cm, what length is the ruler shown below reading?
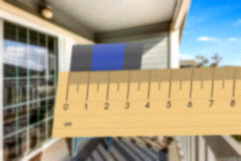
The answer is 3.5 cm
